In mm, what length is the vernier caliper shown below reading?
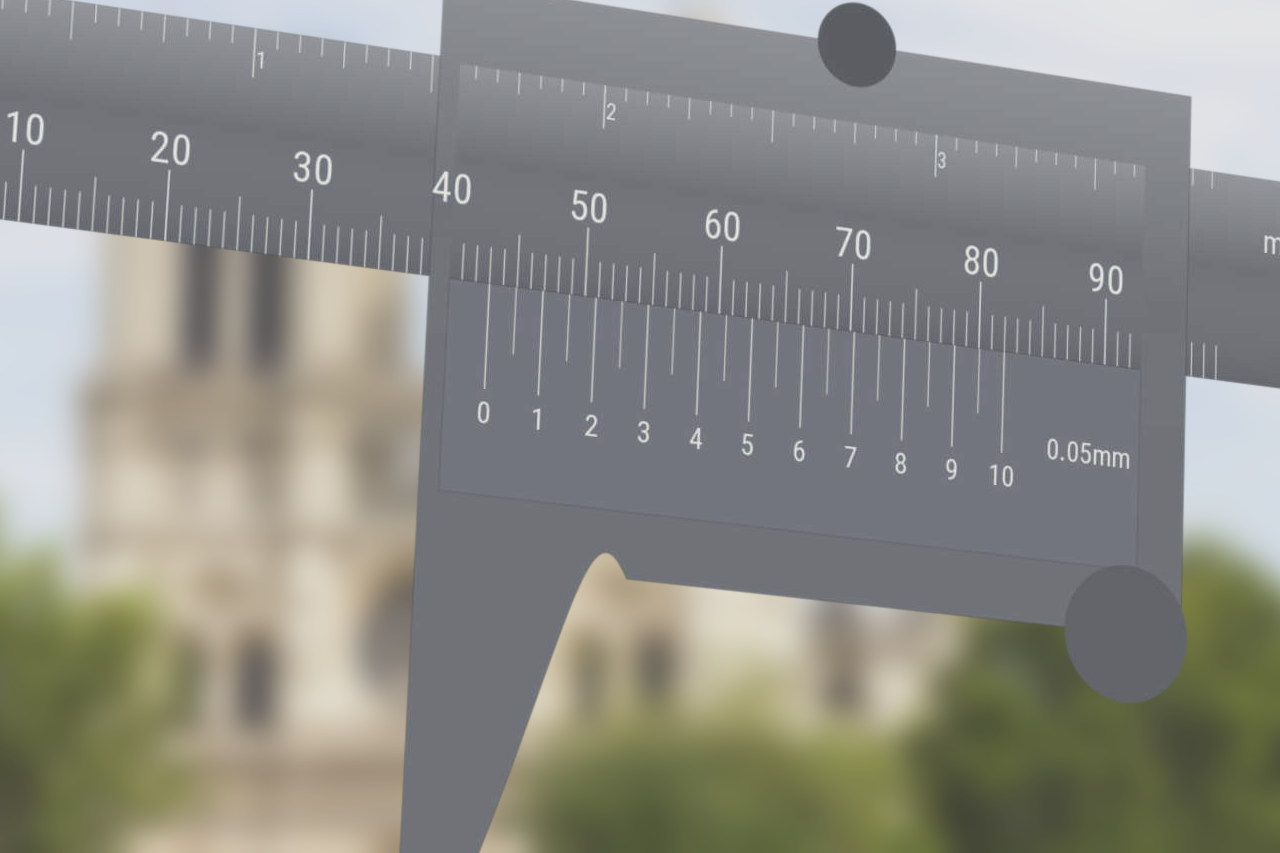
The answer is 43.0 mm
